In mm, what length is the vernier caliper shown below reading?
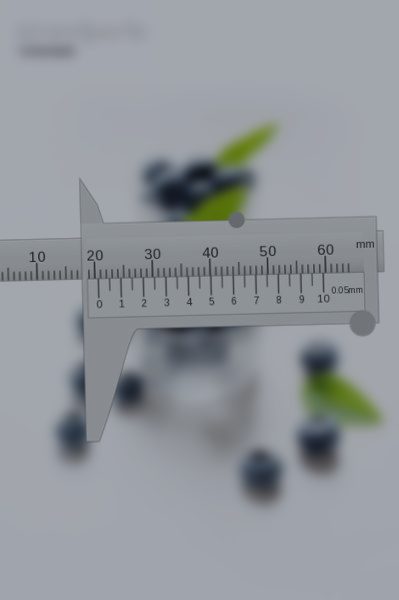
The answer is 20.6 mm
